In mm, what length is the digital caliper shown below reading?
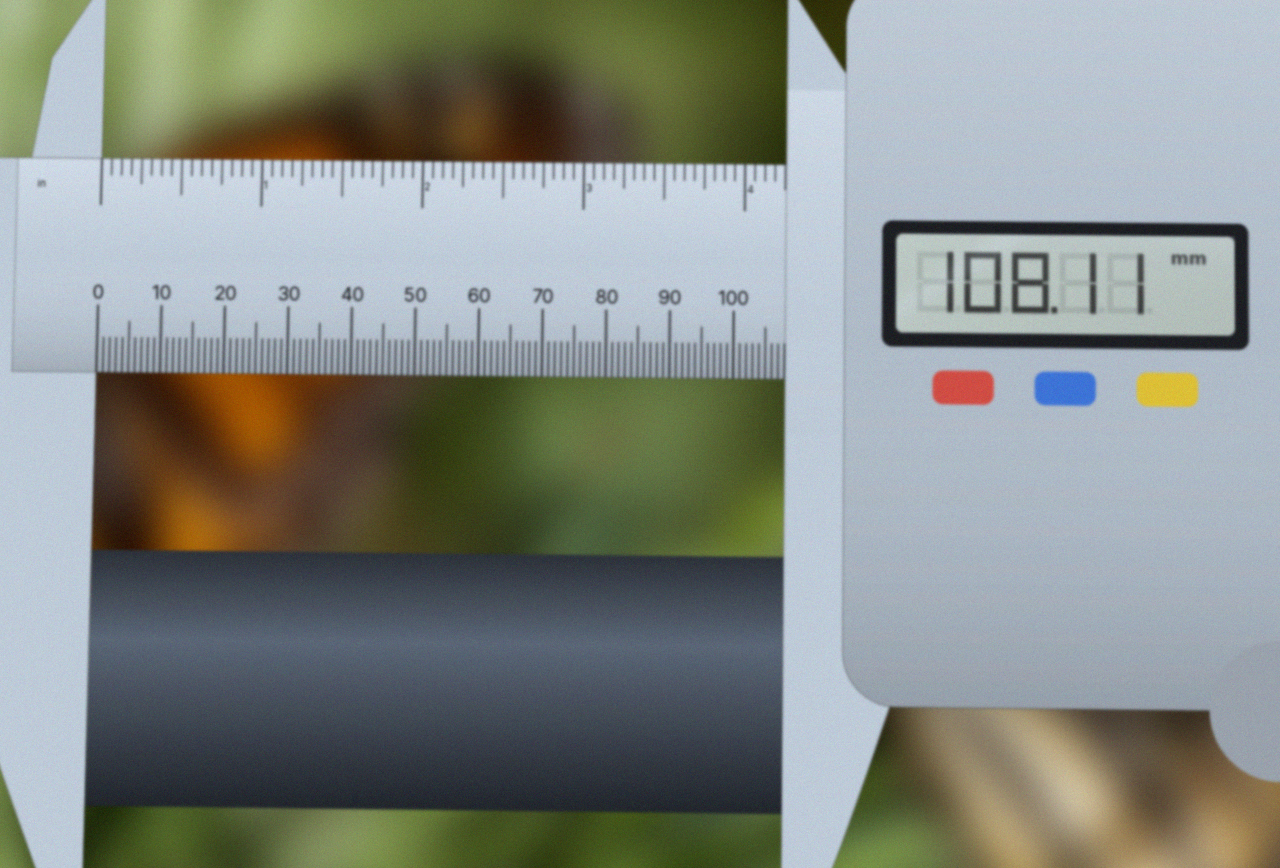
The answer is 108.11 mm
